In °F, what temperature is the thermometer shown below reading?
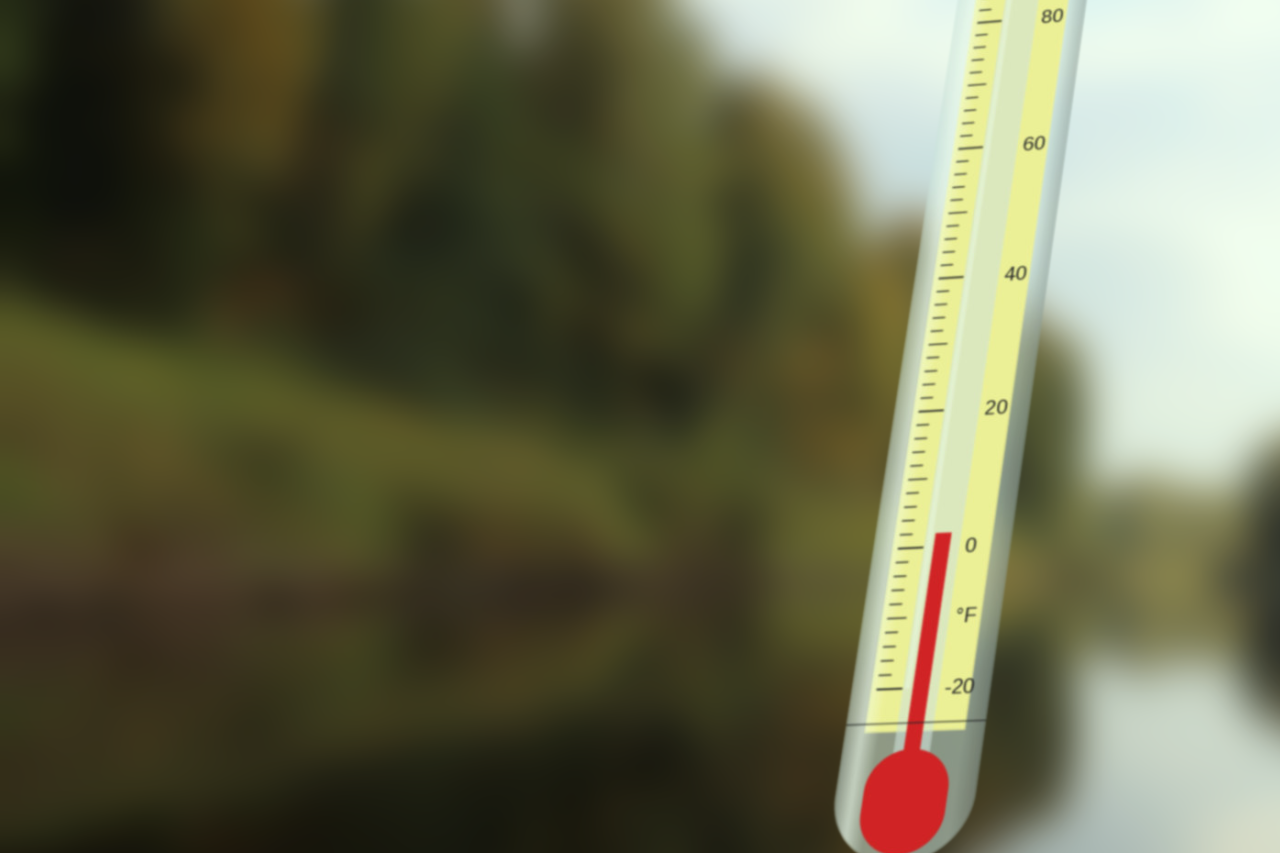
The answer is 2 °F
